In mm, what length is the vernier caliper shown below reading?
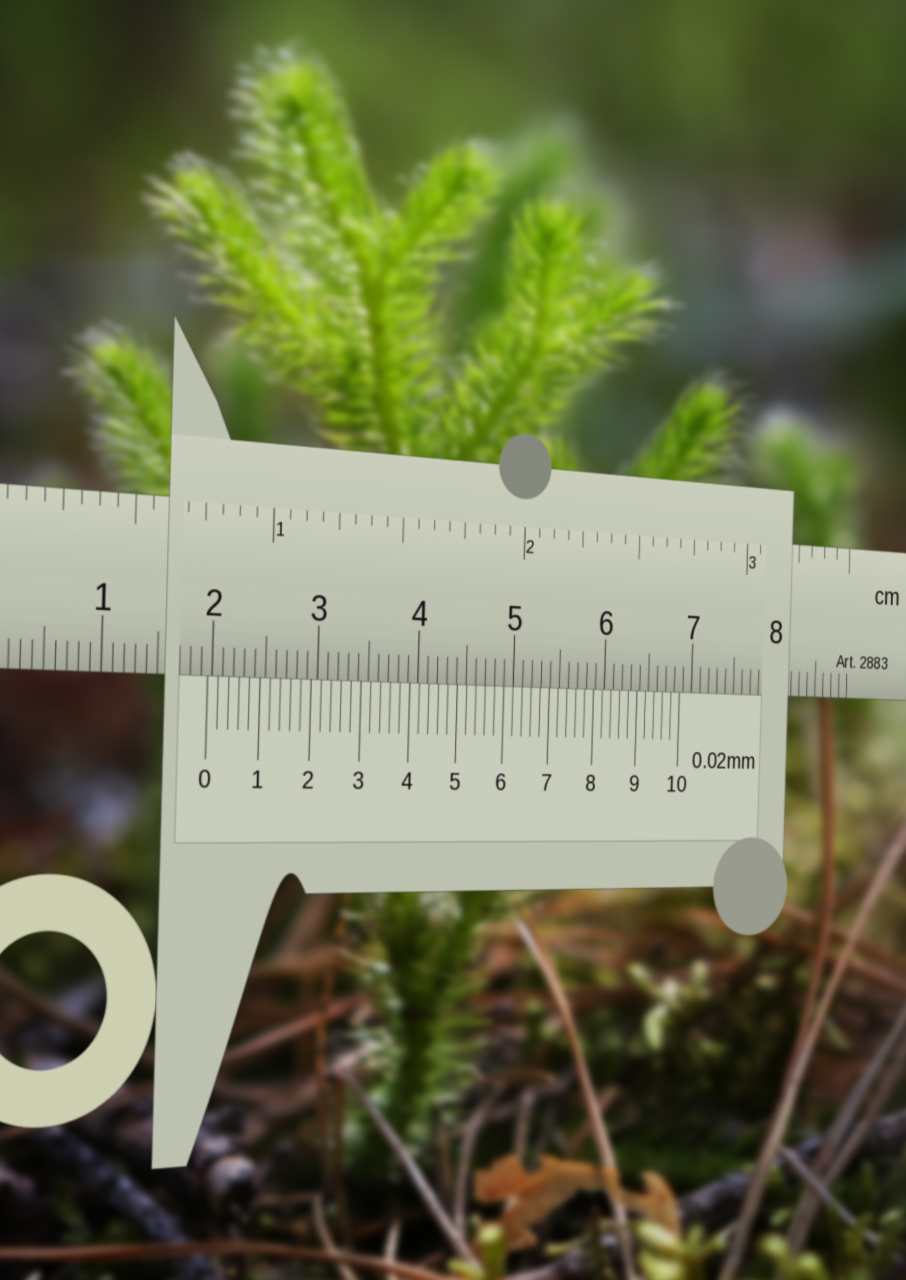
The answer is 19.6 mm
